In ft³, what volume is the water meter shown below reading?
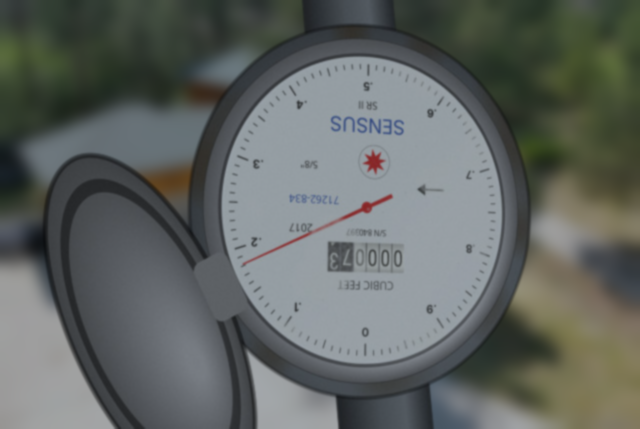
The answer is 73.18 ft³
